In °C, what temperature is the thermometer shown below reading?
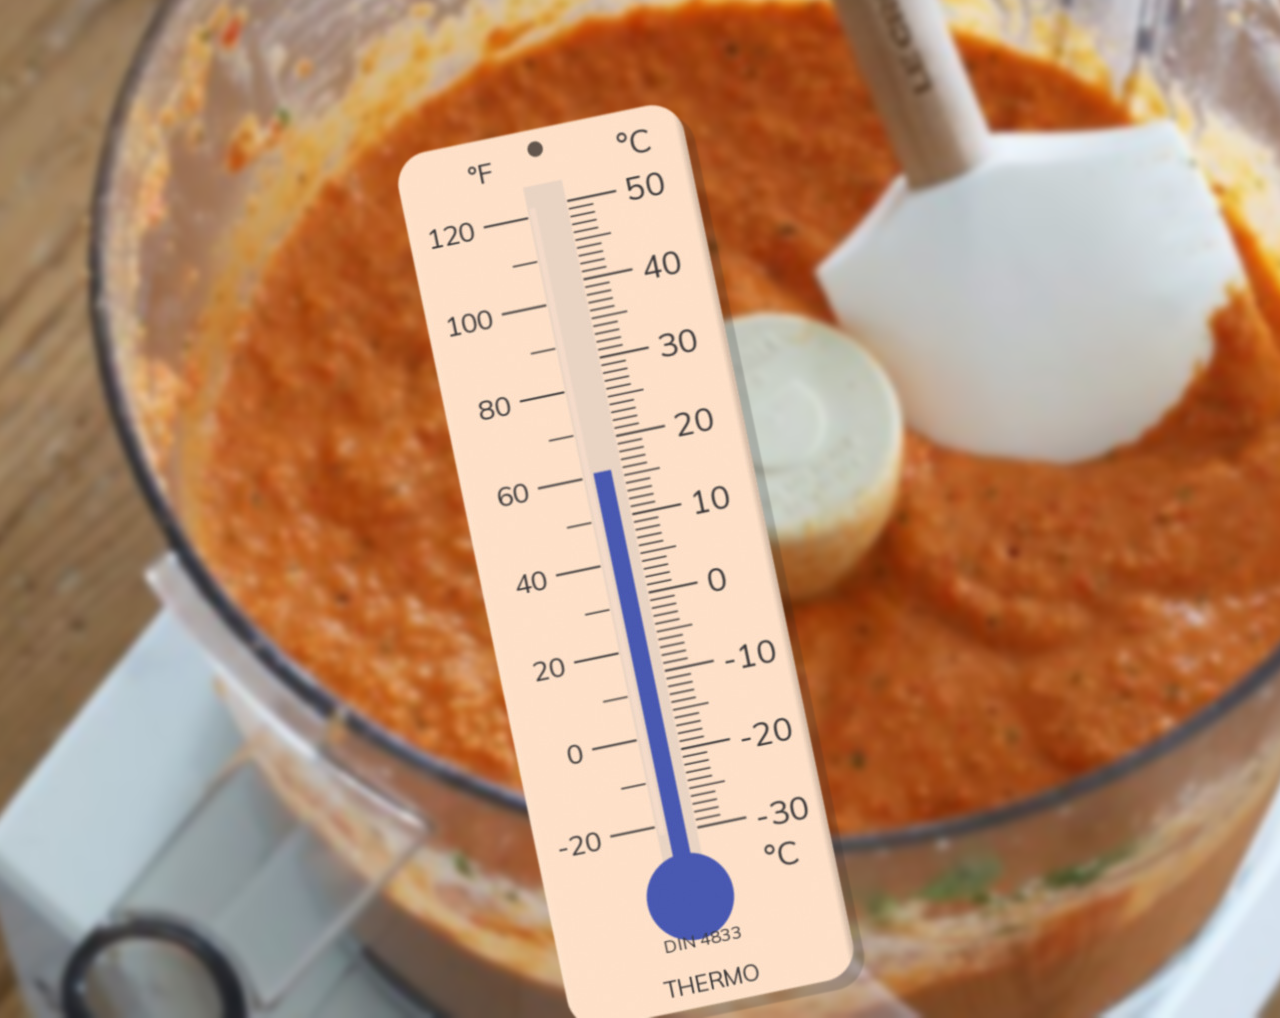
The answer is 16 °C
